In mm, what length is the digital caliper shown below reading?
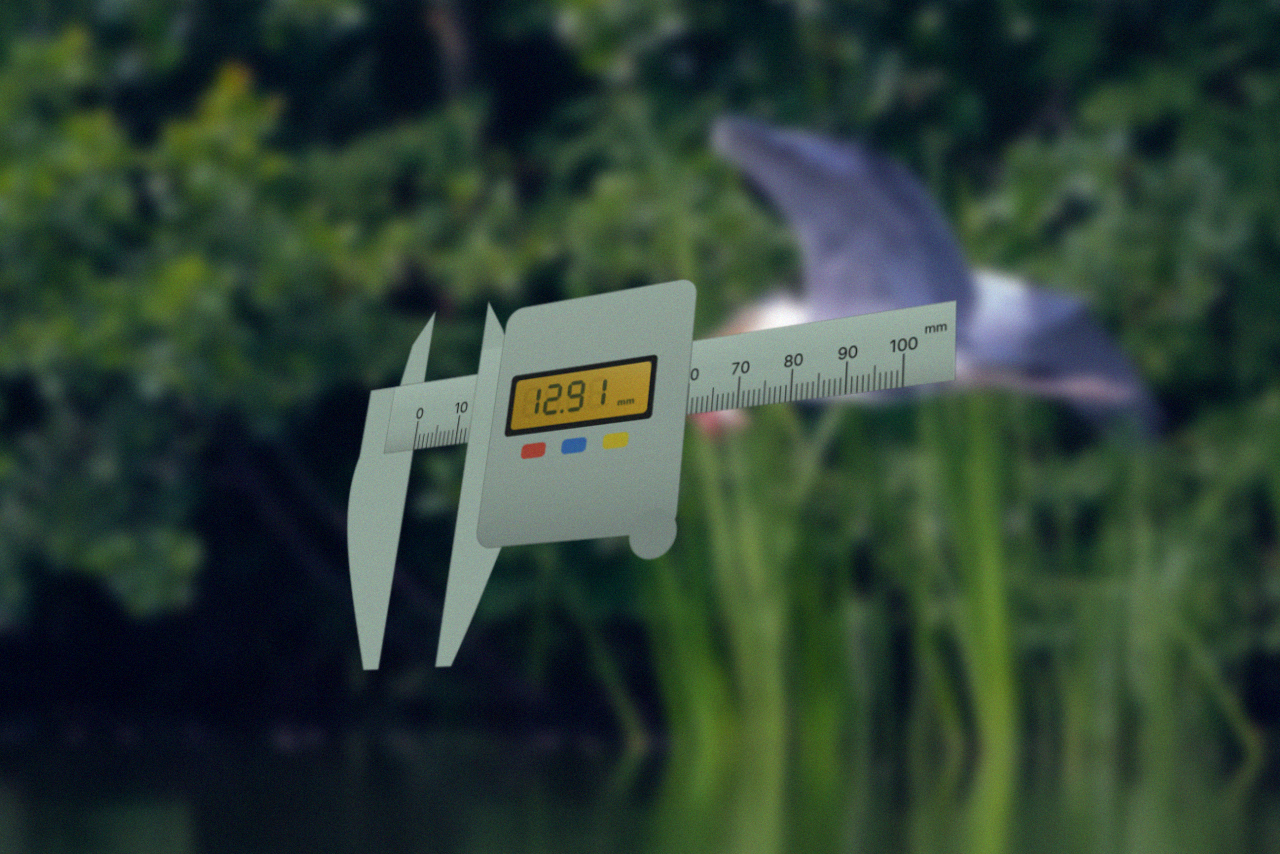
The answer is 12.91 mm
